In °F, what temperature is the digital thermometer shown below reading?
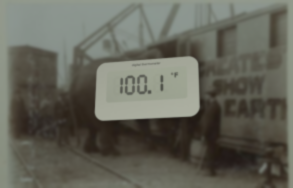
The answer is 100.1 °F
